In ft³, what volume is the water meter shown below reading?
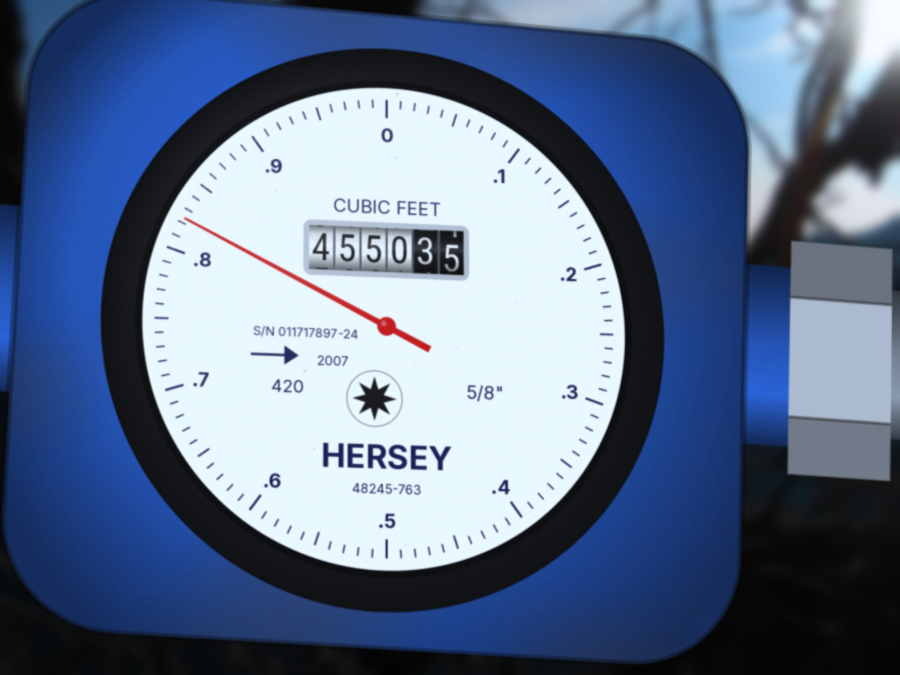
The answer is 455034.82 ft³
